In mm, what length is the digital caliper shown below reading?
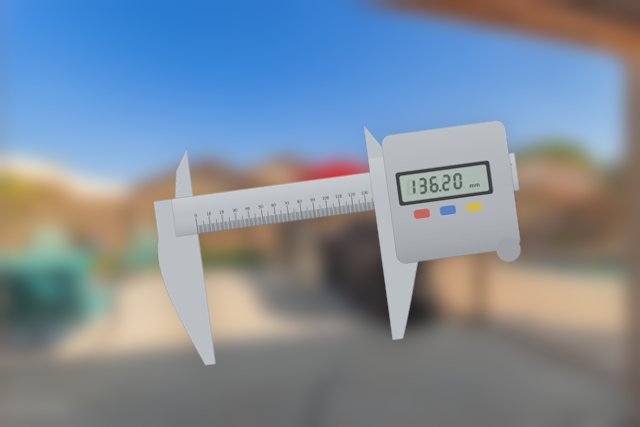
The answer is 136.20 mm
